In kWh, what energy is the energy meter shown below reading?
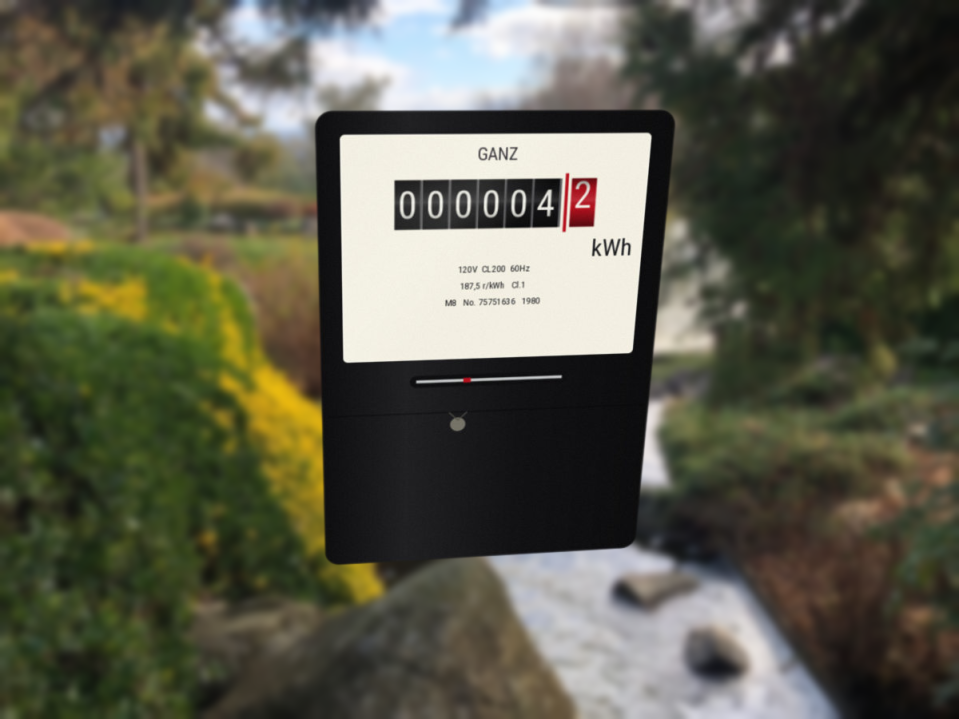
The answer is 4.2 kWh
